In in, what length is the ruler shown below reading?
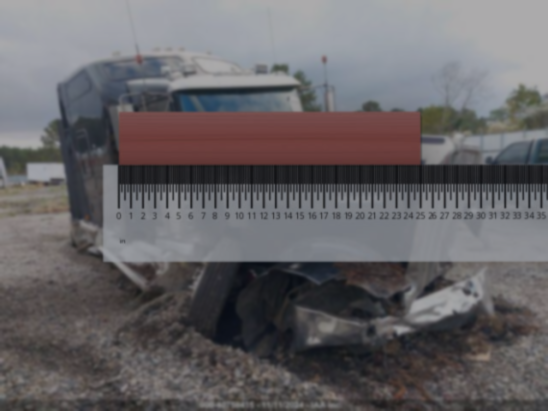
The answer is 25 in
